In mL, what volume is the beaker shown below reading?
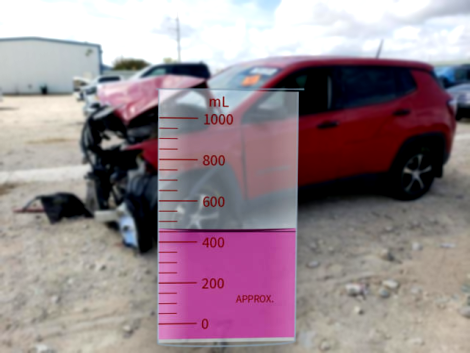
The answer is 450 mL
